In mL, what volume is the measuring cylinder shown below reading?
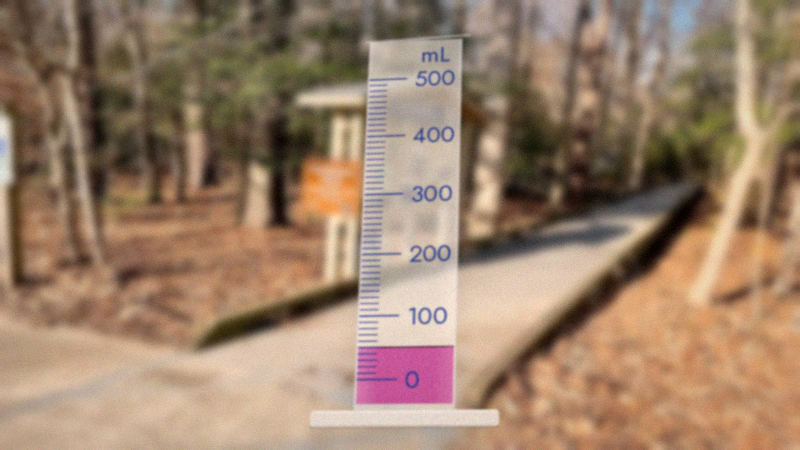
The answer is 50 mL
